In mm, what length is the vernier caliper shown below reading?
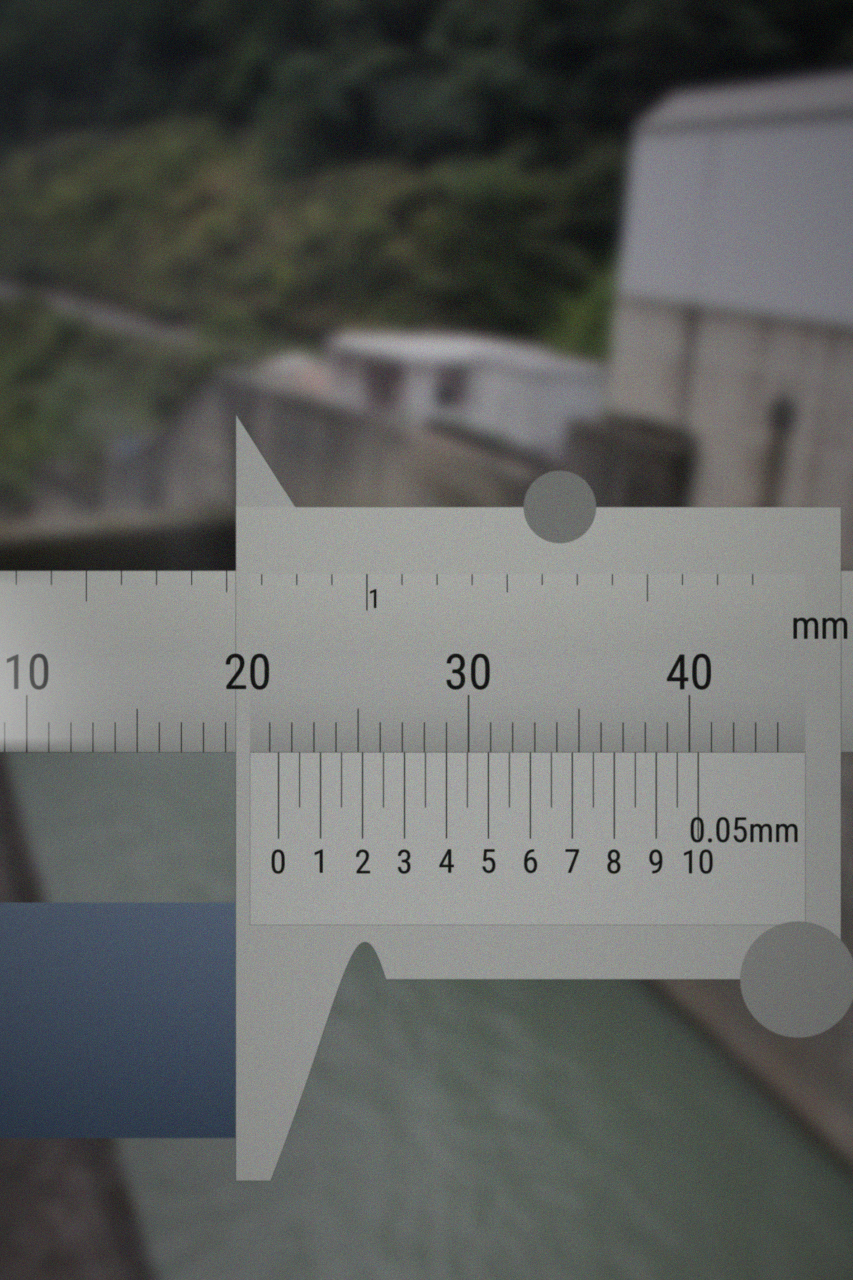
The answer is 21.4 mm
